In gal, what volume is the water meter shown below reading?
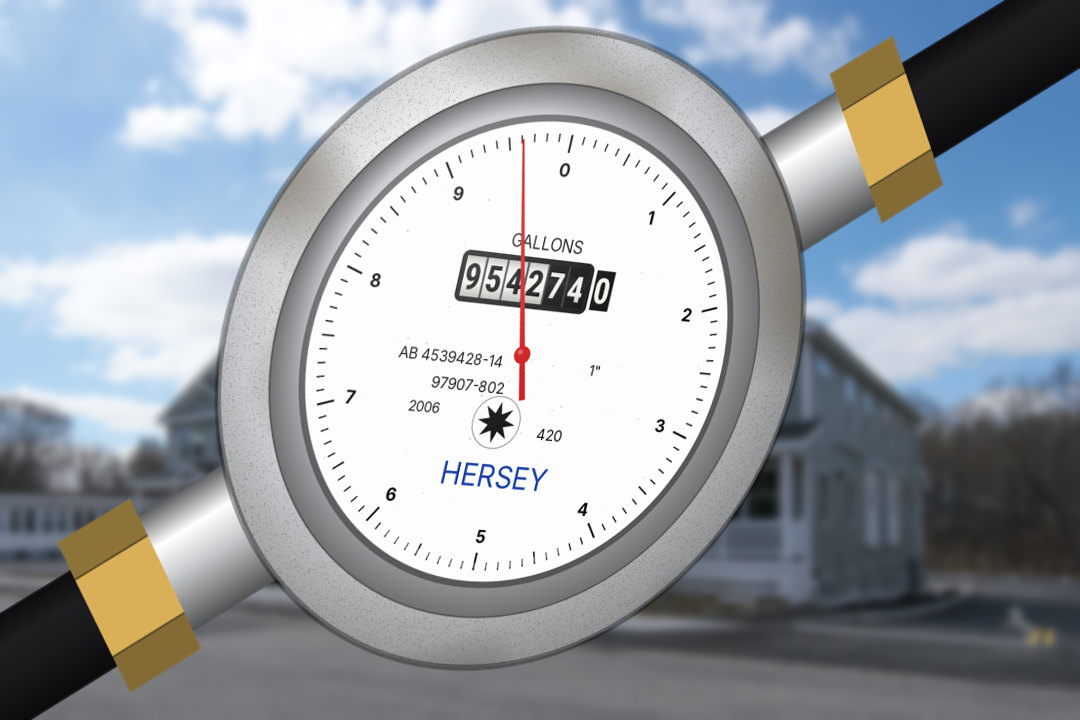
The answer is 9542739.6 gal
